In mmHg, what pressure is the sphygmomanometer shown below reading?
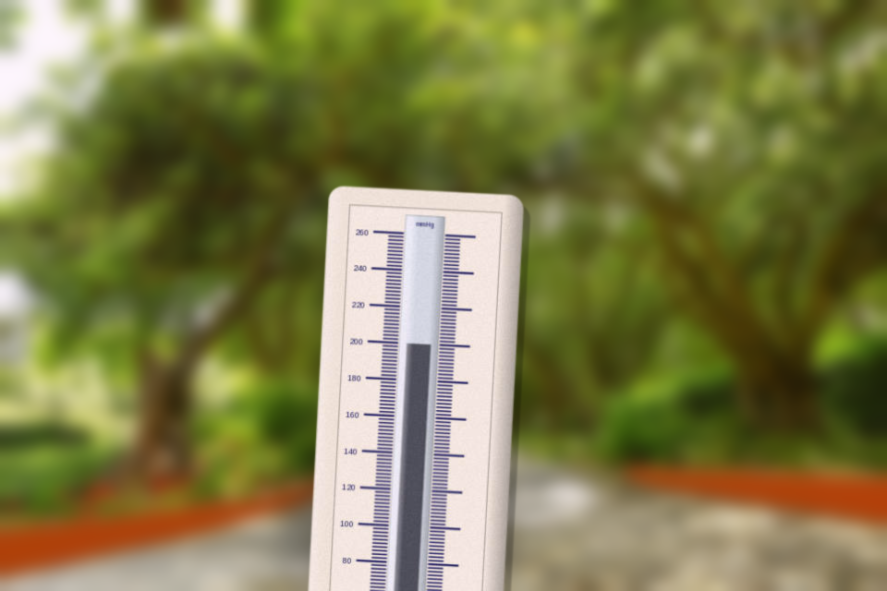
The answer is 200 mmHg
